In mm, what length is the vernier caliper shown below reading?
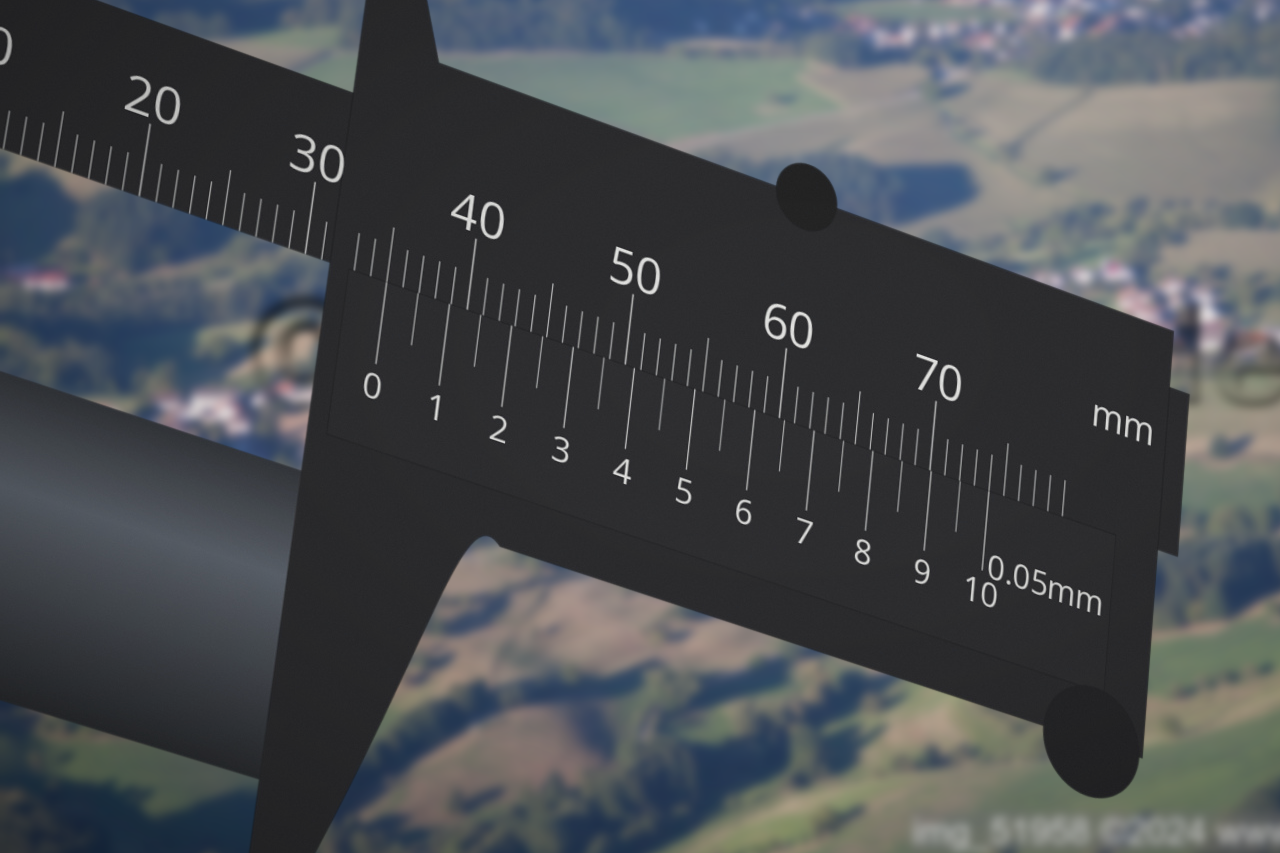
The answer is 35.0 mm
